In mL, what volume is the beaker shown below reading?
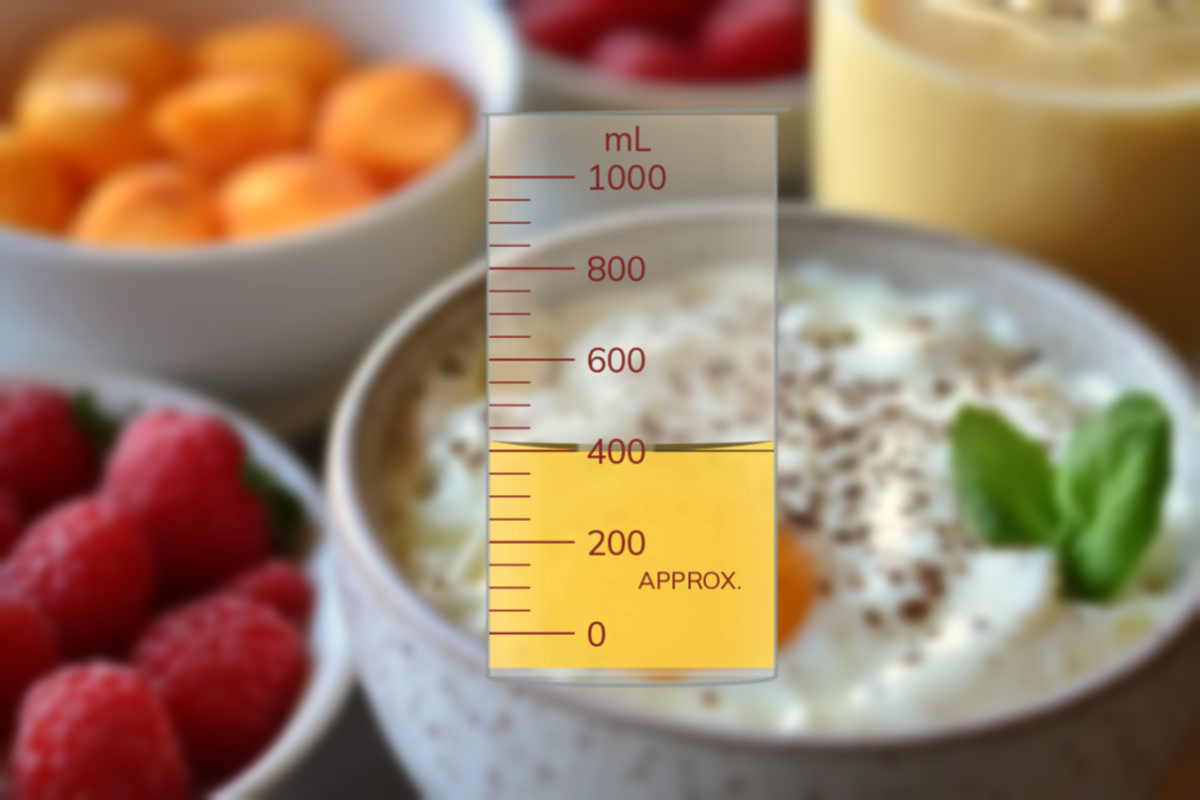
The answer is 400 mL
